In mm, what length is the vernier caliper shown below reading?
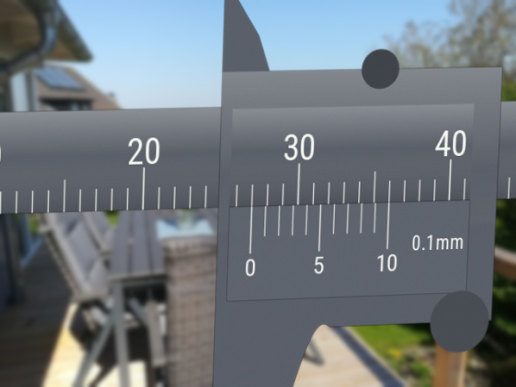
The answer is 27.0 mm
